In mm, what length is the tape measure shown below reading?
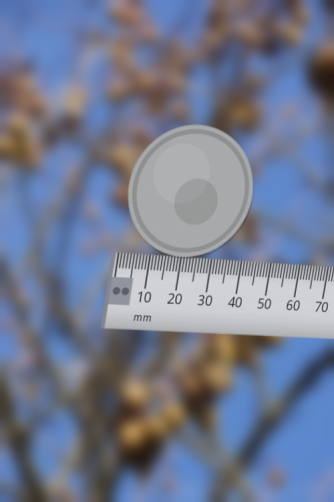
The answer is 40 mm
